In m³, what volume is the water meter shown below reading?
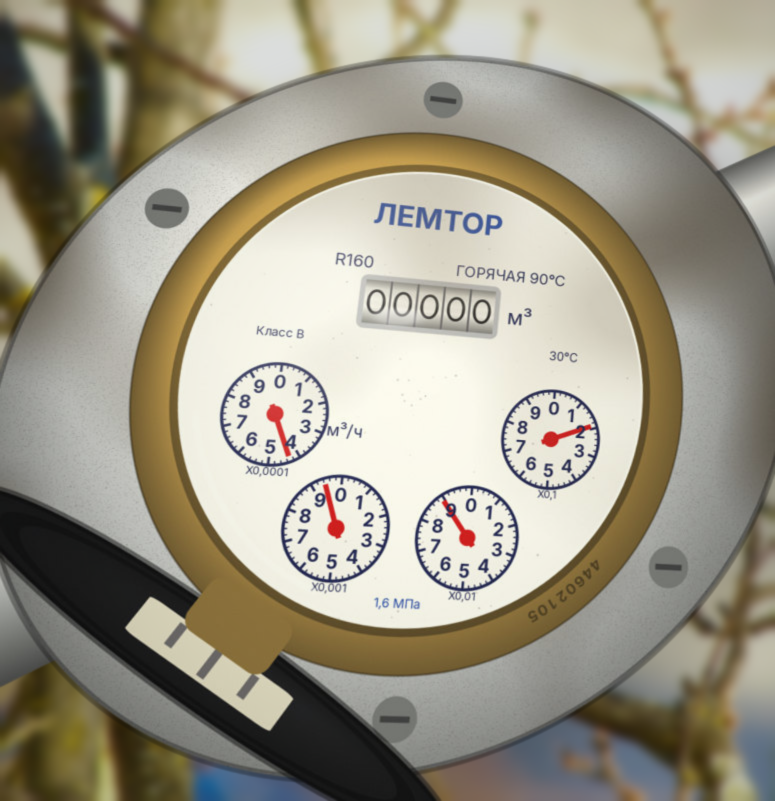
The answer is 0.1894 m³
